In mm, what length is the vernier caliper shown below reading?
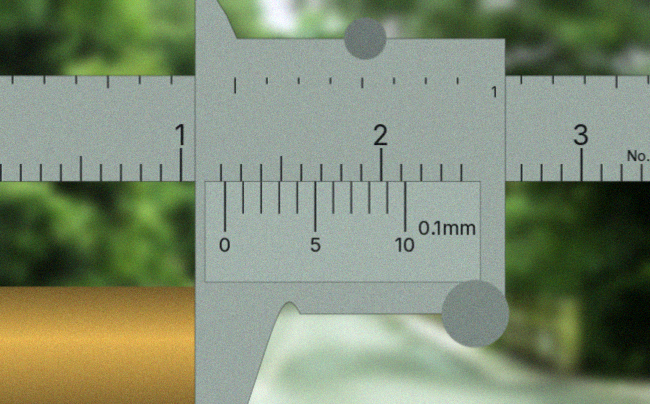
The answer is 12.2 mm
